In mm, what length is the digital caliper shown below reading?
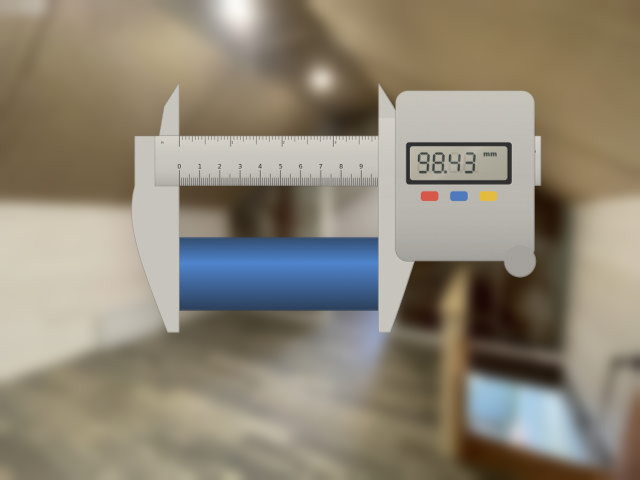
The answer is 98.43 mm
